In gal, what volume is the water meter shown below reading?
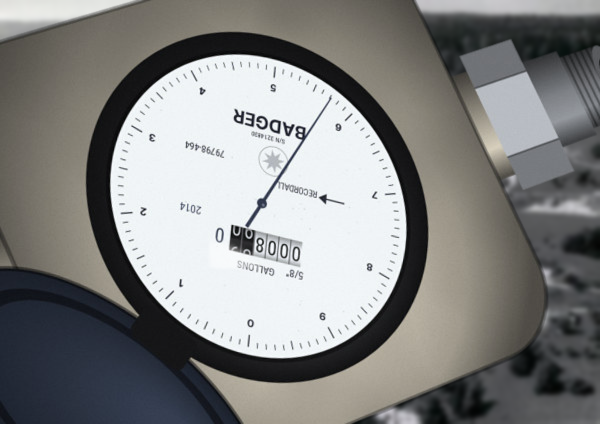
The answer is 8895.7 gal
